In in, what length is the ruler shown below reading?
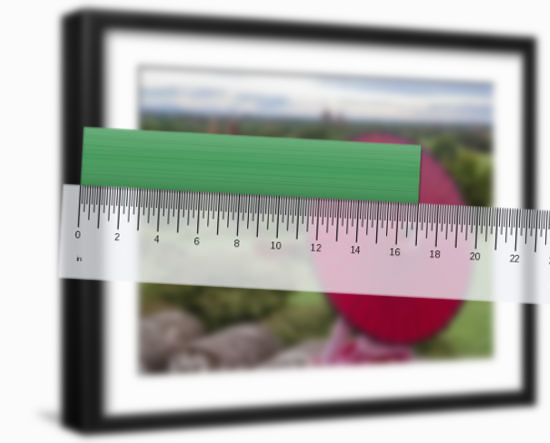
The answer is 17 in
